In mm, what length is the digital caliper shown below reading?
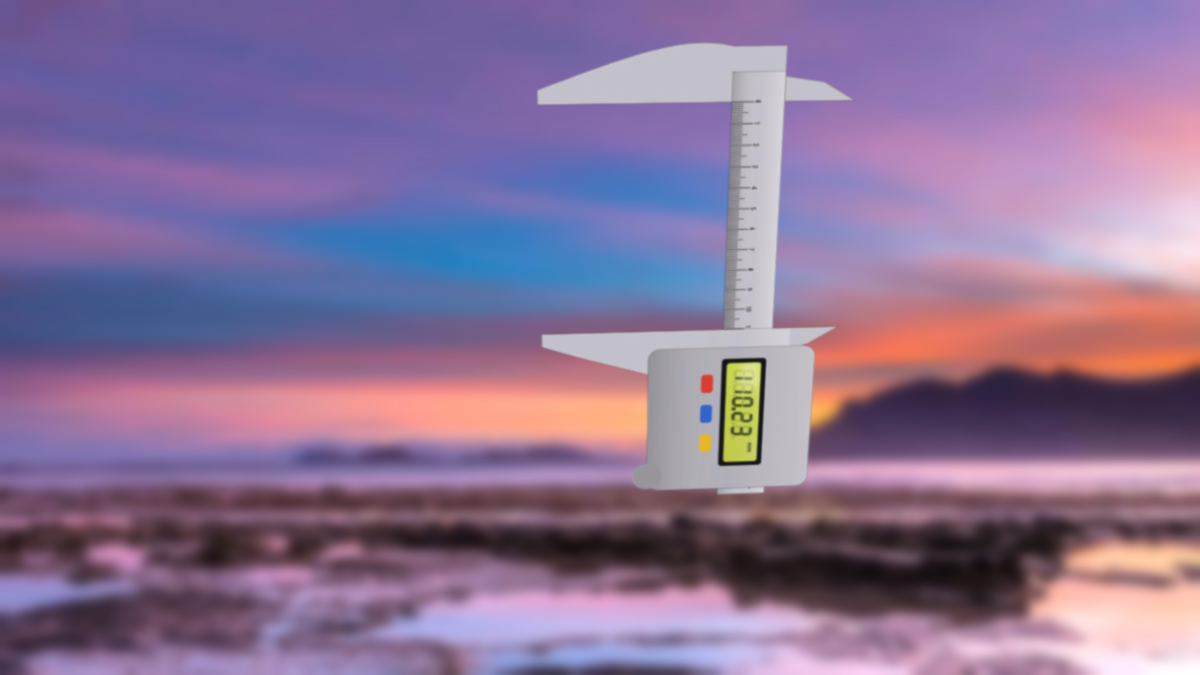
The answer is 110.23 mm
